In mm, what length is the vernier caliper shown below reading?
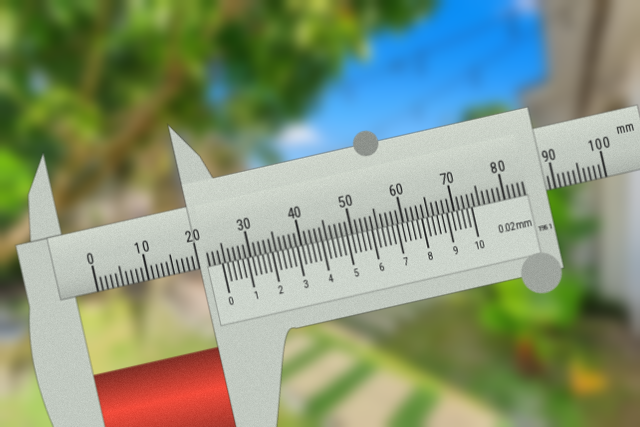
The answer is 24.5 mm
